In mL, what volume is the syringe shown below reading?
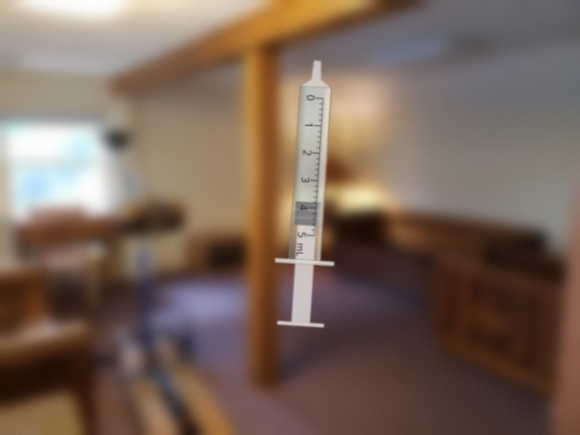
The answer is 3.8 mL
